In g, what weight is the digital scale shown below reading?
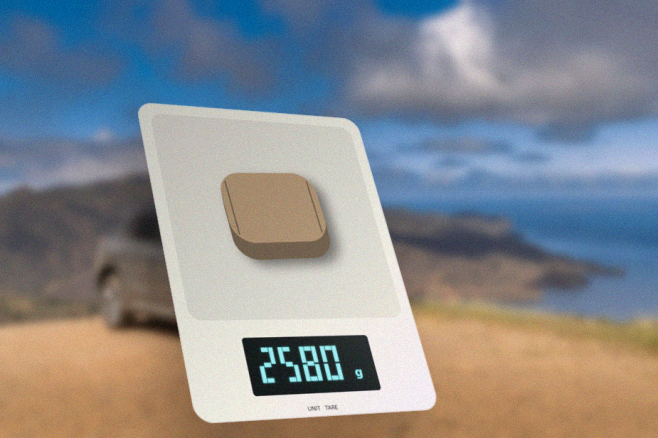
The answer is 2580 g
